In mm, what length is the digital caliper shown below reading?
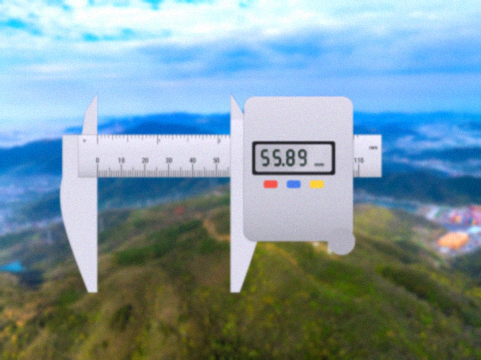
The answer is 55.89 mm
